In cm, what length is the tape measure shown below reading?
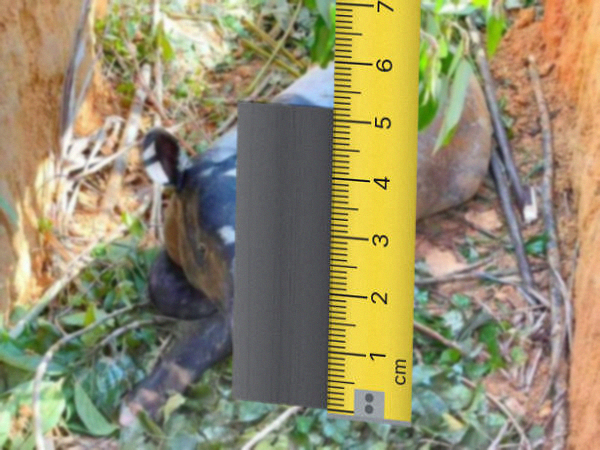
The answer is 5.2 cm
